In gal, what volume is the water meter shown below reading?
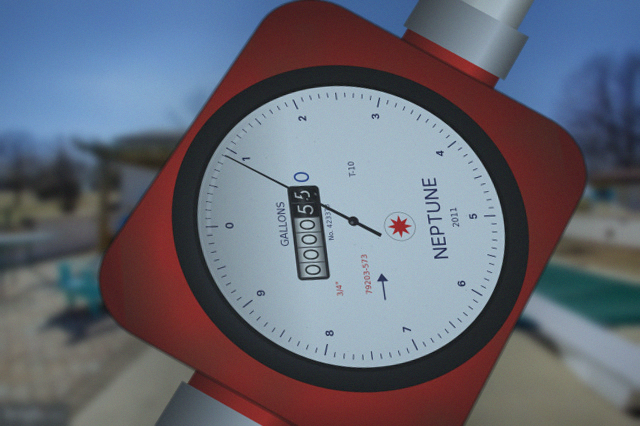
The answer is 550.9 gal
